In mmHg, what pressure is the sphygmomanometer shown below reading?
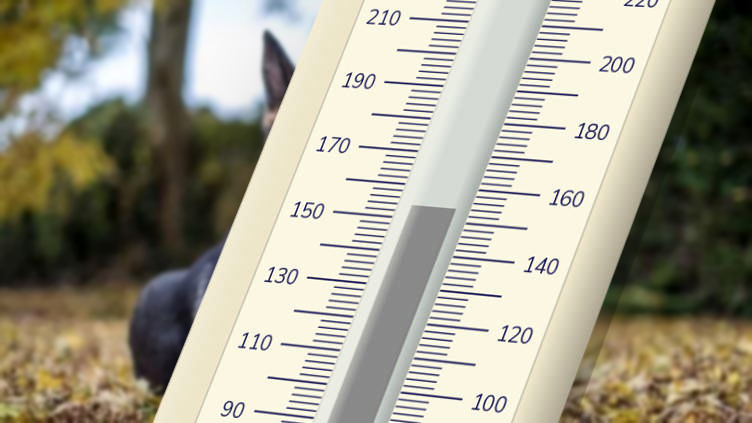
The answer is 154 mmHg
